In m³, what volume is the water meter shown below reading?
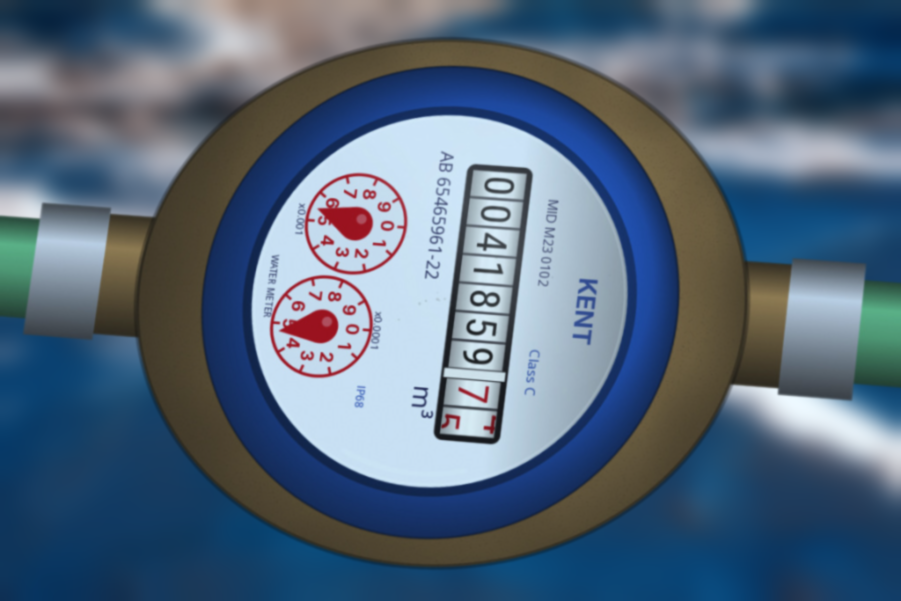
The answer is 41859.7454 m³
